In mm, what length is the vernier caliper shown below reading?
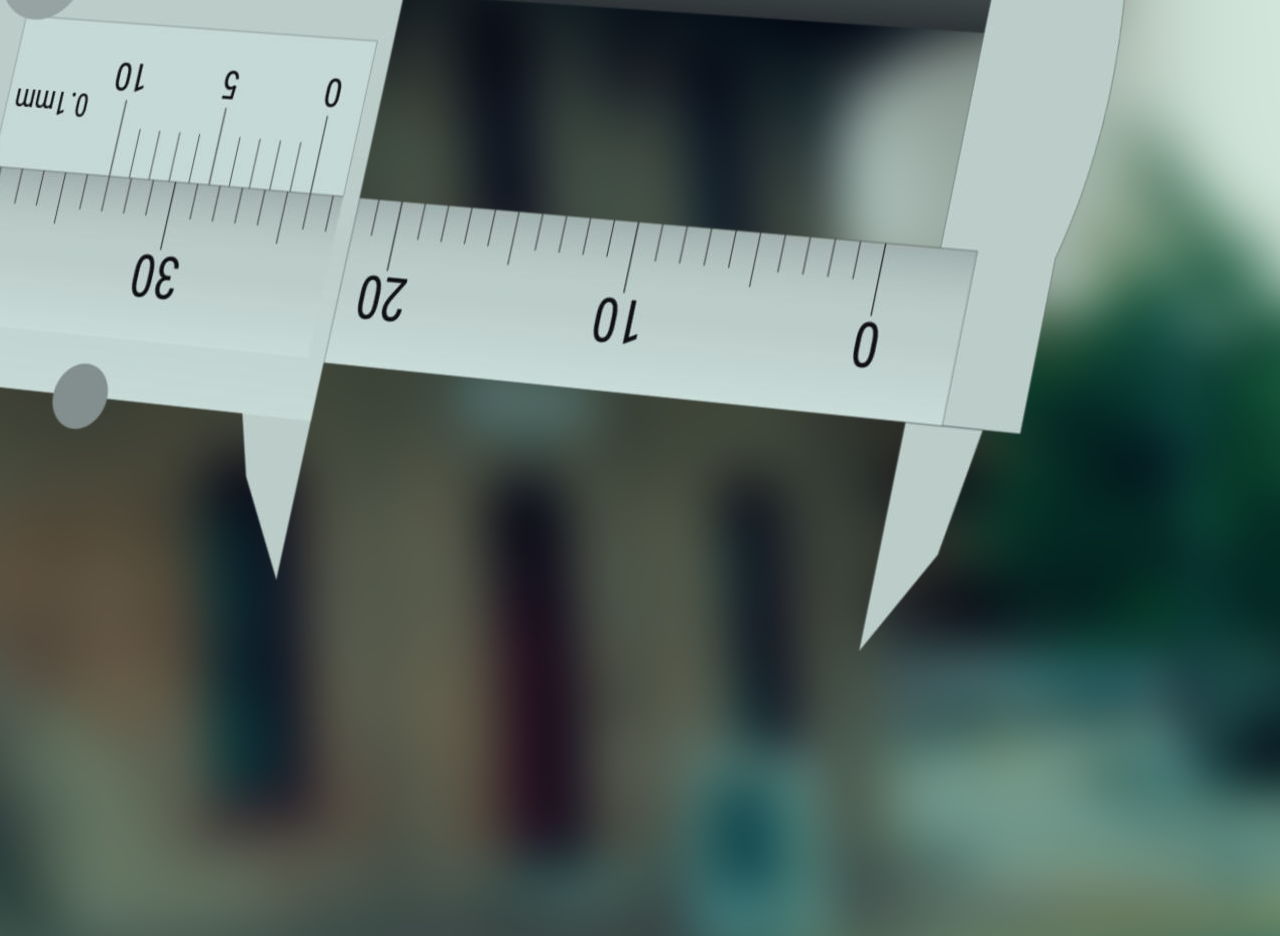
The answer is 24.0 mm
